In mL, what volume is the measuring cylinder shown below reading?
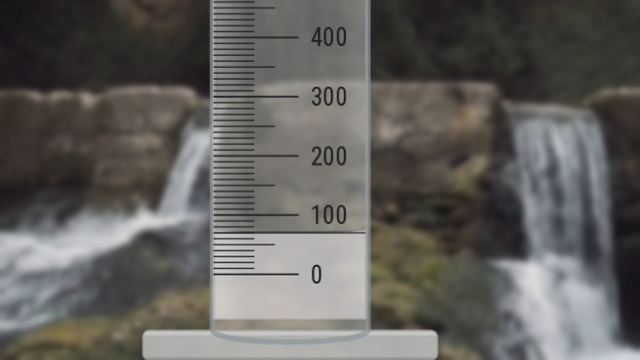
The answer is 70 mL
